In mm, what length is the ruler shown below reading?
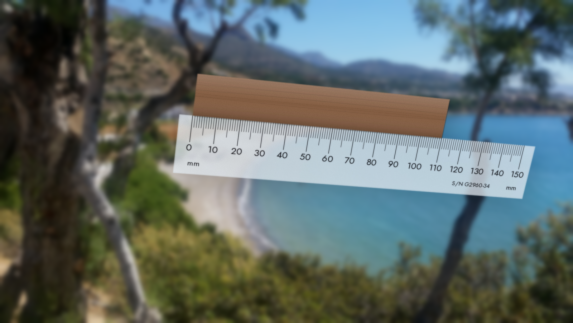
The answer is 110 mm
